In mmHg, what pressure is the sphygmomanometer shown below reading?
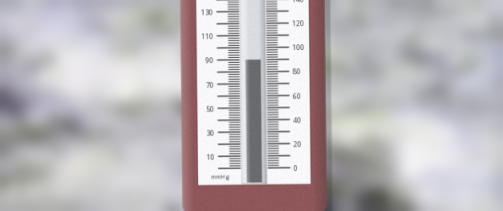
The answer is 90 mmHg
